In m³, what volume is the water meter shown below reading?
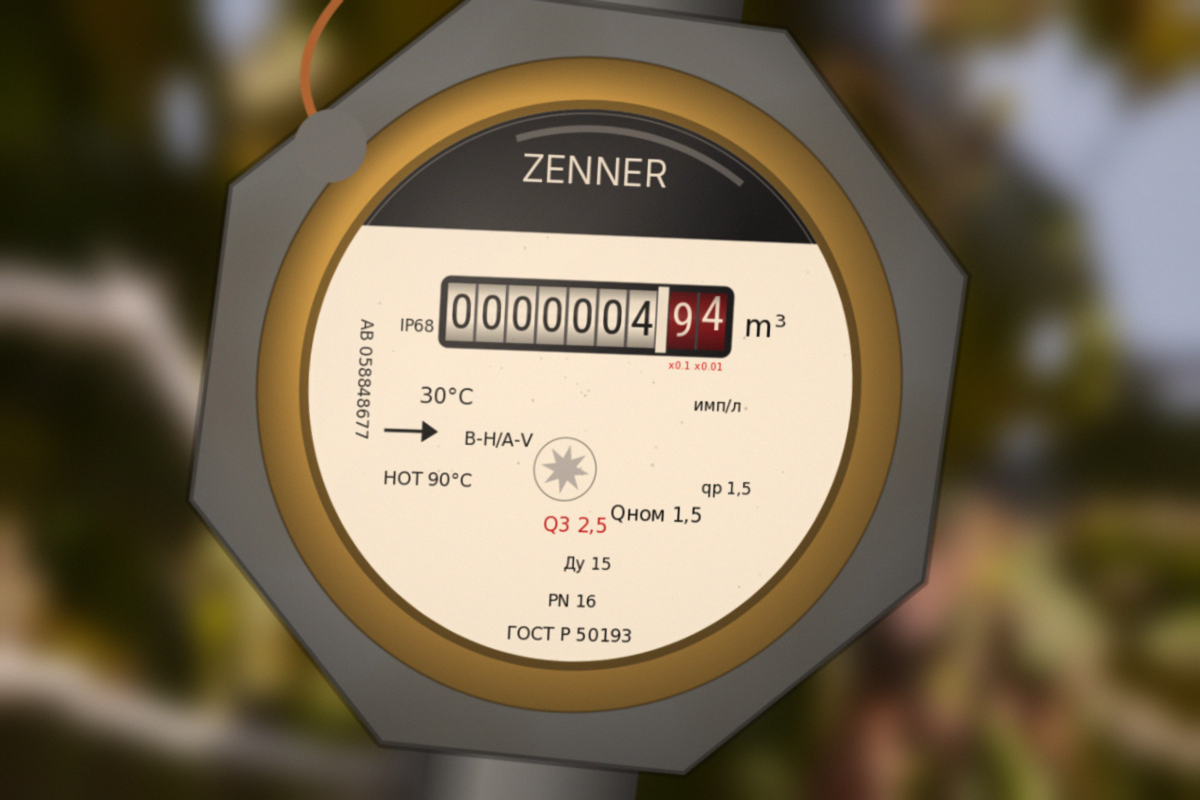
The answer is 4.94 m³
